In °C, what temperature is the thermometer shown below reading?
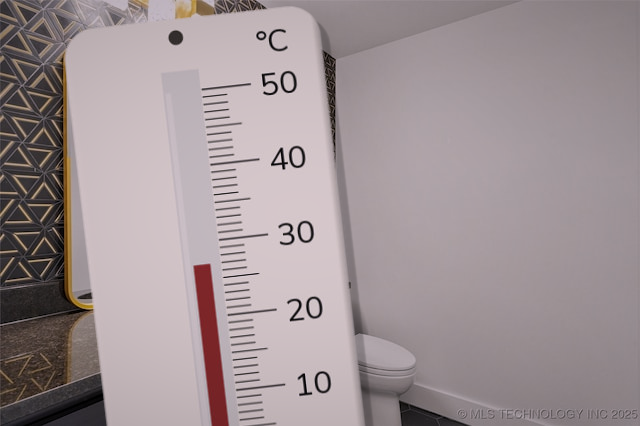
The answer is 27 °C
